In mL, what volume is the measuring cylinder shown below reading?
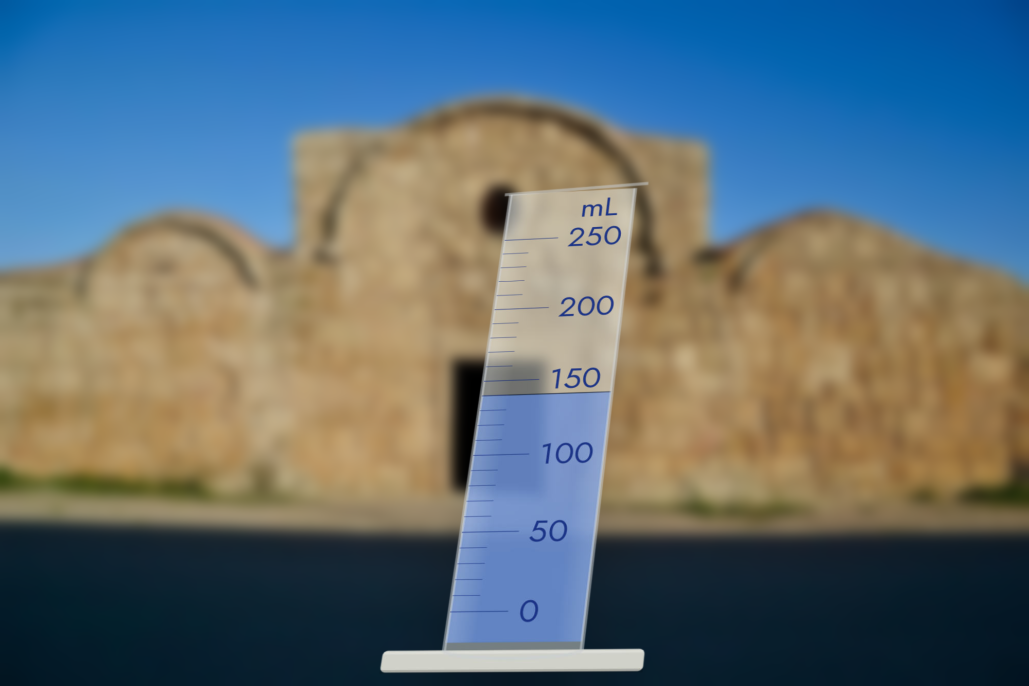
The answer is 140 mL
